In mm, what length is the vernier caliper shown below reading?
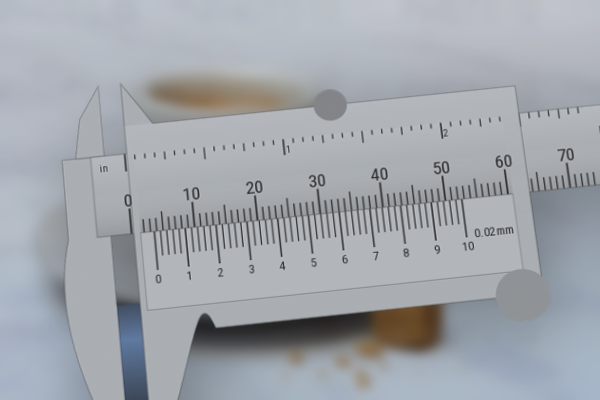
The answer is 3.6 mm
